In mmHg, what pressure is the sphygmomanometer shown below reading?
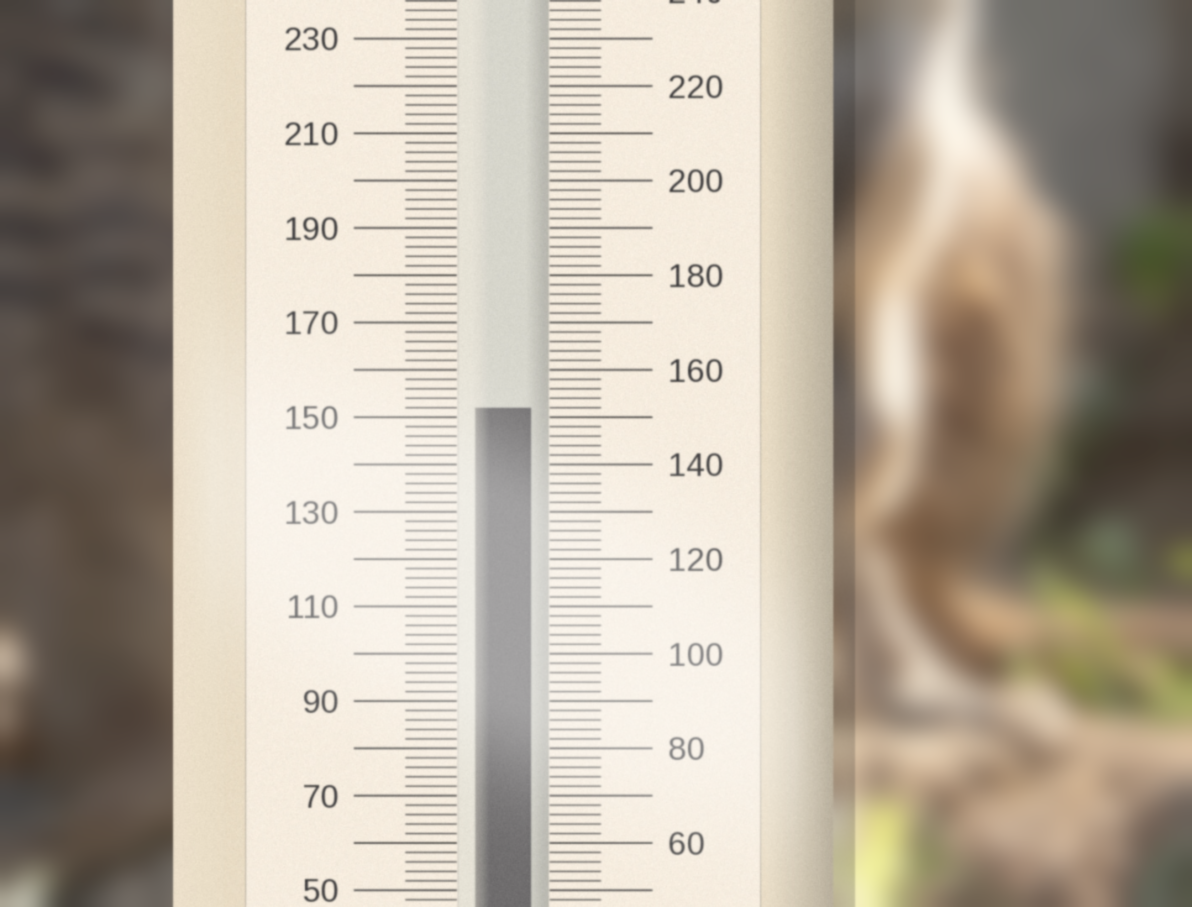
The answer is 152 mmHg
